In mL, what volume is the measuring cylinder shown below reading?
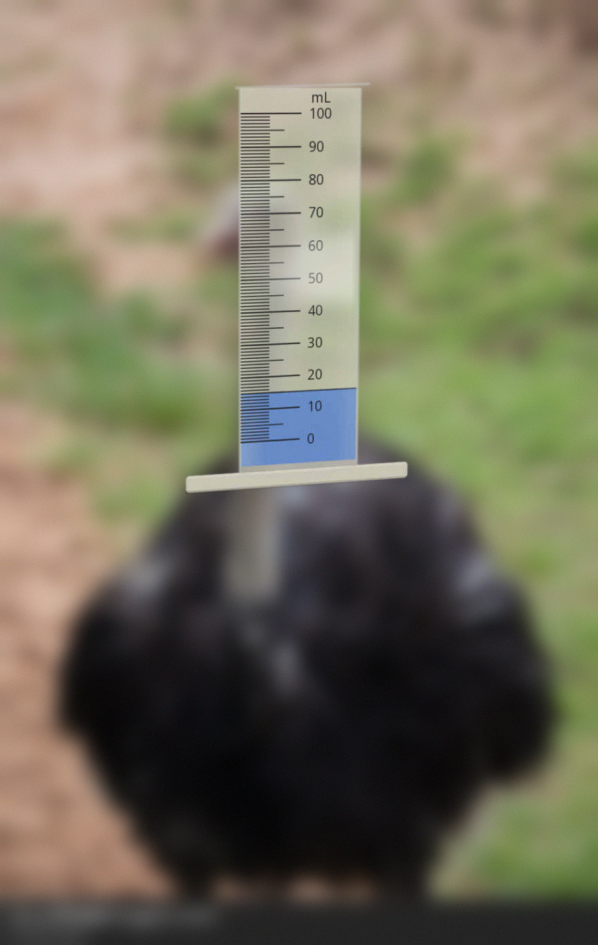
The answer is 15 mL
